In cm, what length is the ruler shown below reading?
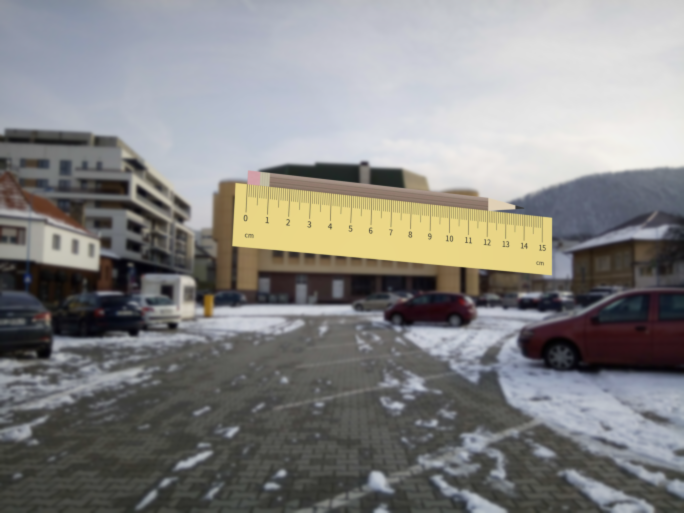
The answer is 14 cm
